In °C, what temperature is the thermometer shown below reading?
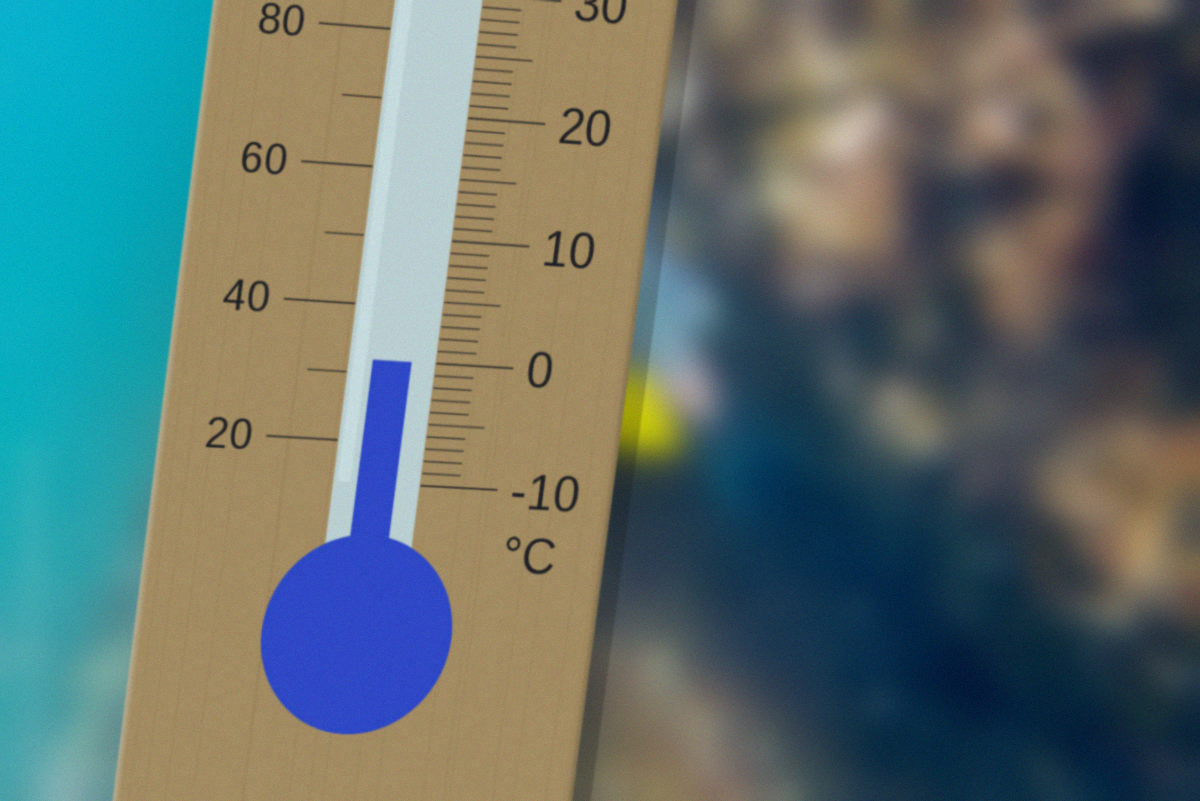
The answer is 0 °C
